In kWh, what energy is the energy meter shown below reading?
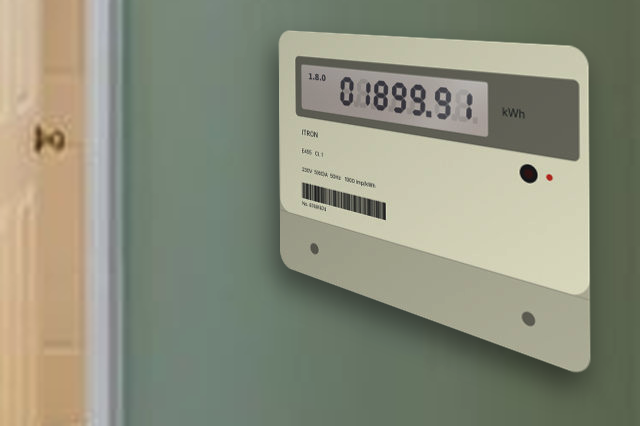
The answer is 1899.91 kWh
